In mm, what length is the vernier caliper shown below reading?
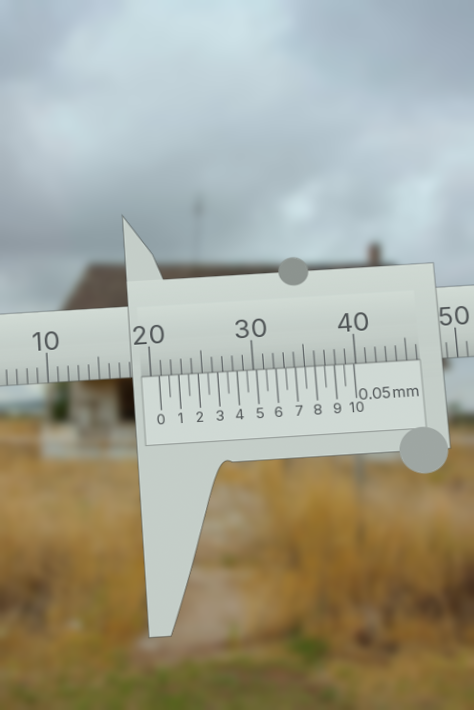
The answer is 20.8 mm
